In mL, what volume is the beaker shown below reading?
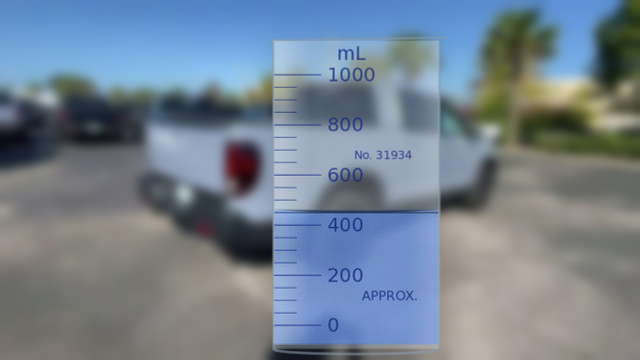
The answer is 450 mL
